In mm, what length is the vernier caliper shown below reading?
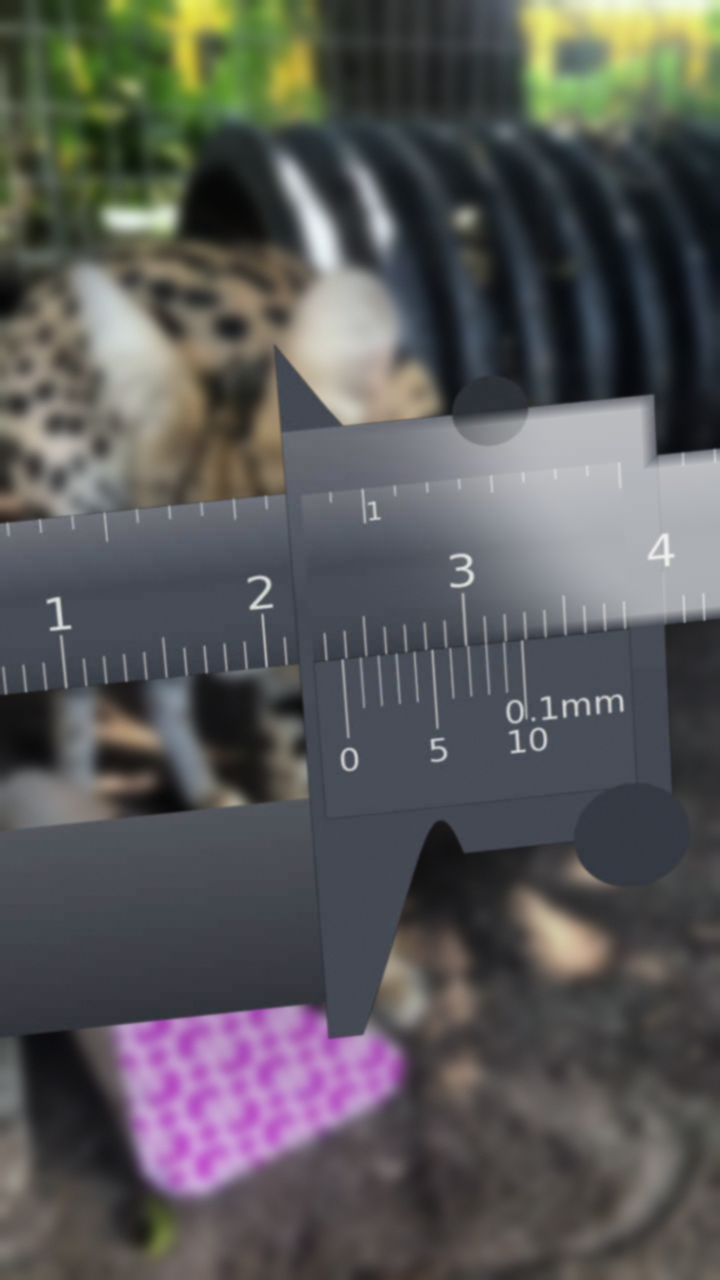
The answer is 23.8 mm
